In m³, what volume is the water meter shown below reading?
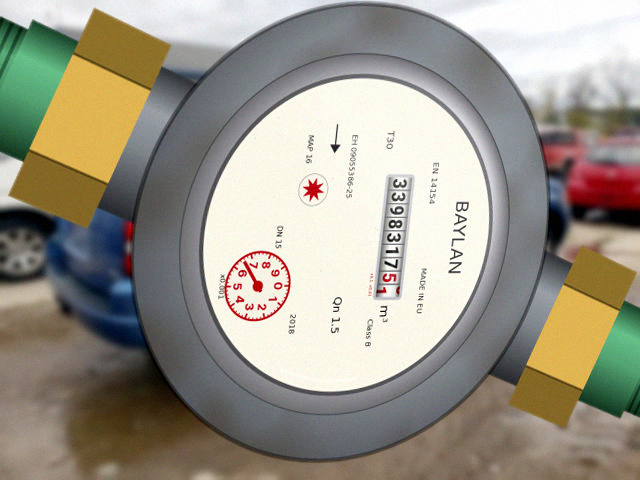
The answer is 3398317.506 m³
